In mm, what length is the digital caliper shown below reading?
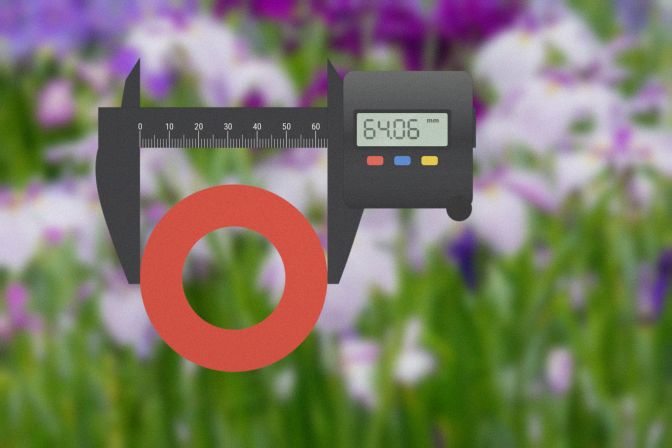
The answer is 64.06 mm
